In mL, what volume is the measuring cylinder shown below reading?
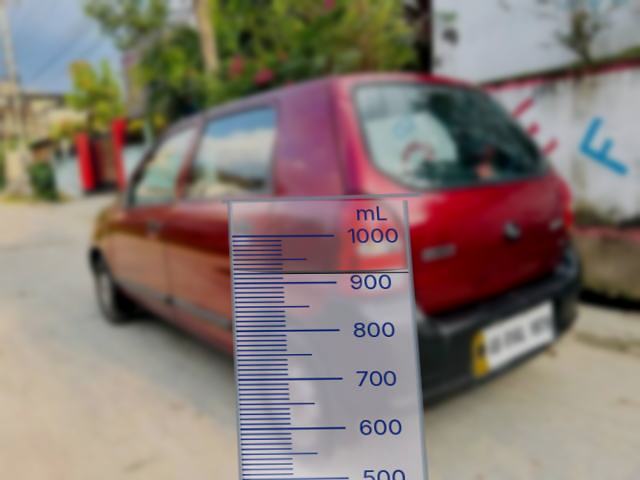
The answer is 920 mL
